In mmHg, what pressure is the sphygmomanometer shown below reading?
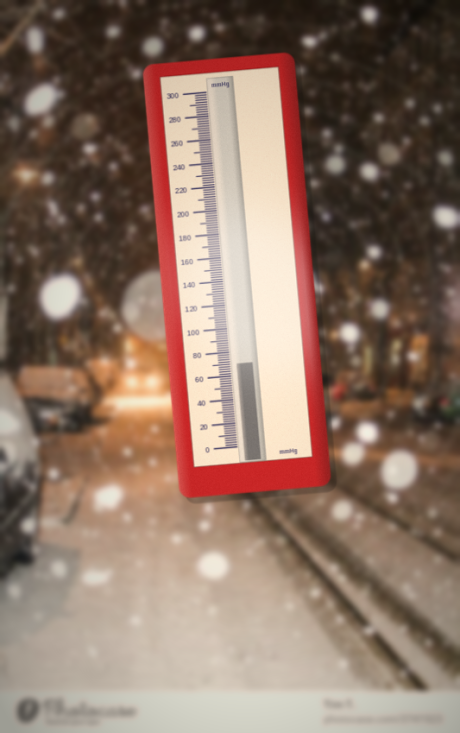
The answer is 70 mmHg
